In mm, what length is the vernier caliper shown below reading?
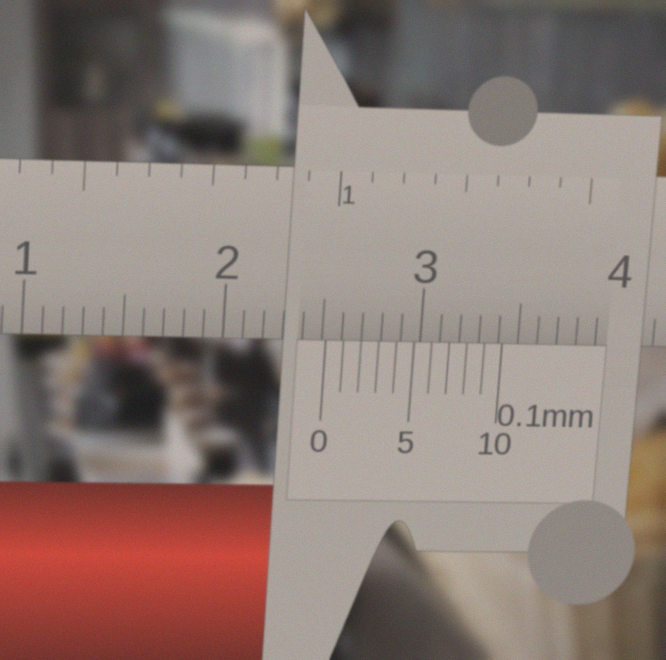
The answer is 25.2 mm
